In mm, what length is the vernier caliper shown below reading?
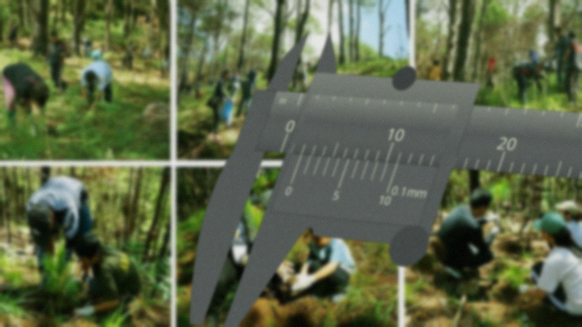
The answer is 2.0 mm
